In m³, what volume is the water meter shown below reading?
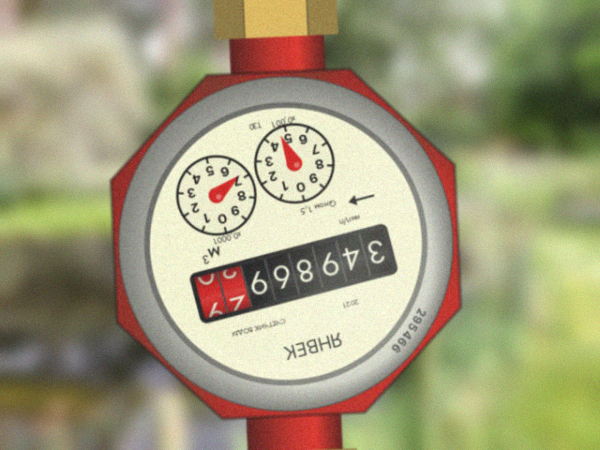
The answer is 349869.2946 m³
